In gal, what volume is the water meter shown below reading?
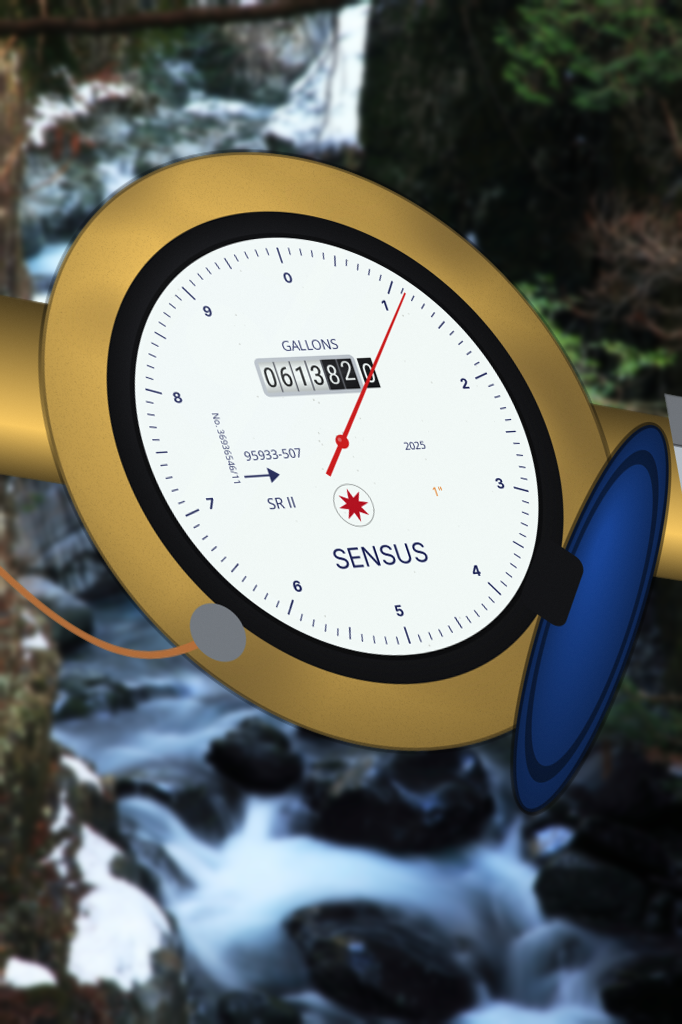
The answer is 613821.1 gal
